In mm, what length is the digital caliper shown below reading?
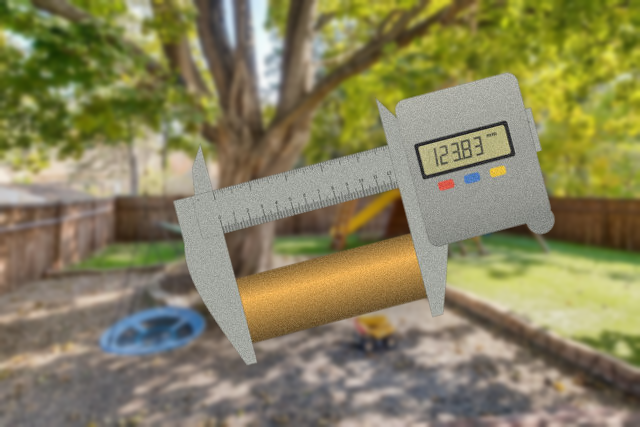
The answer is 123.83 mm
